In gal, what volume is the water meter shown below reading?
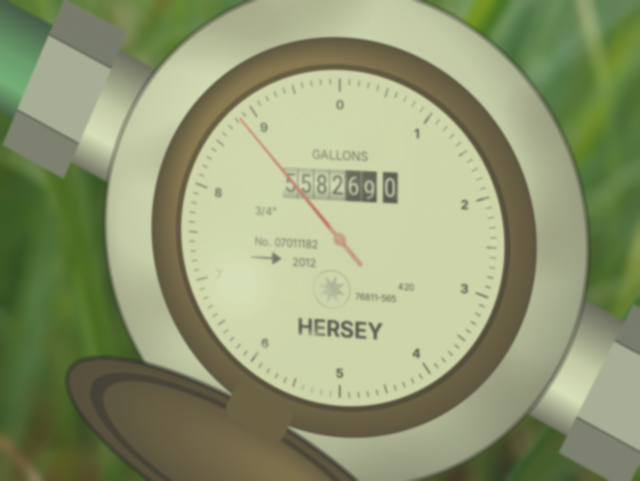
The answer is 5582688.8 gal
